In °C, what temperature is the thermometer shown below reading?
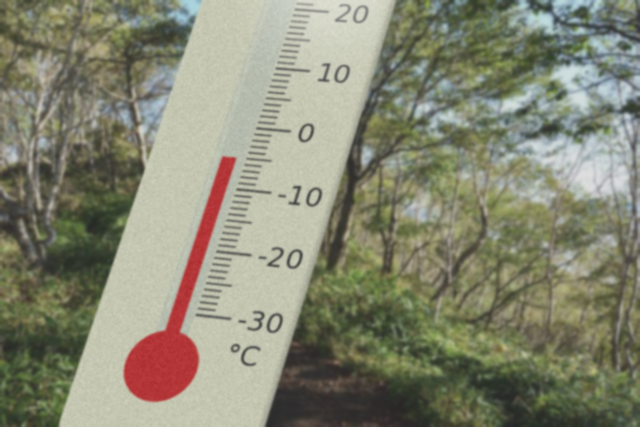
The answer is -5 °C
